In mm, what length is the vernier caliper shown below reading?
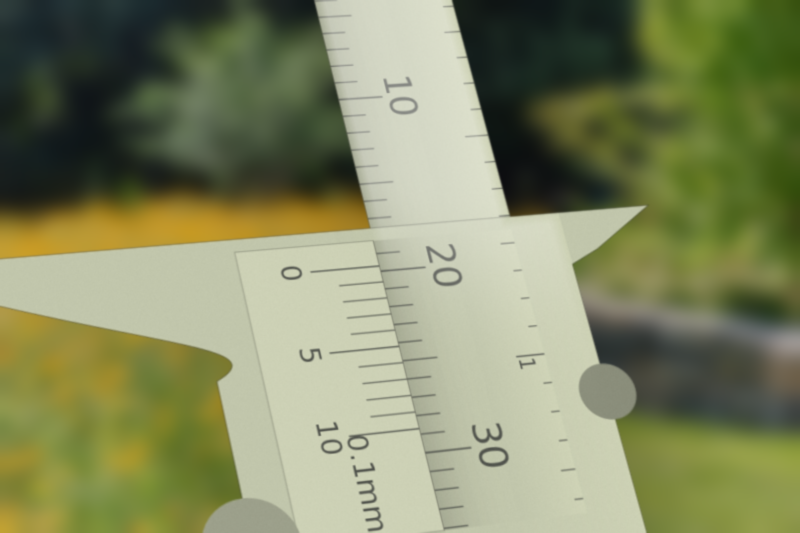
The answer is 19.7 mm
